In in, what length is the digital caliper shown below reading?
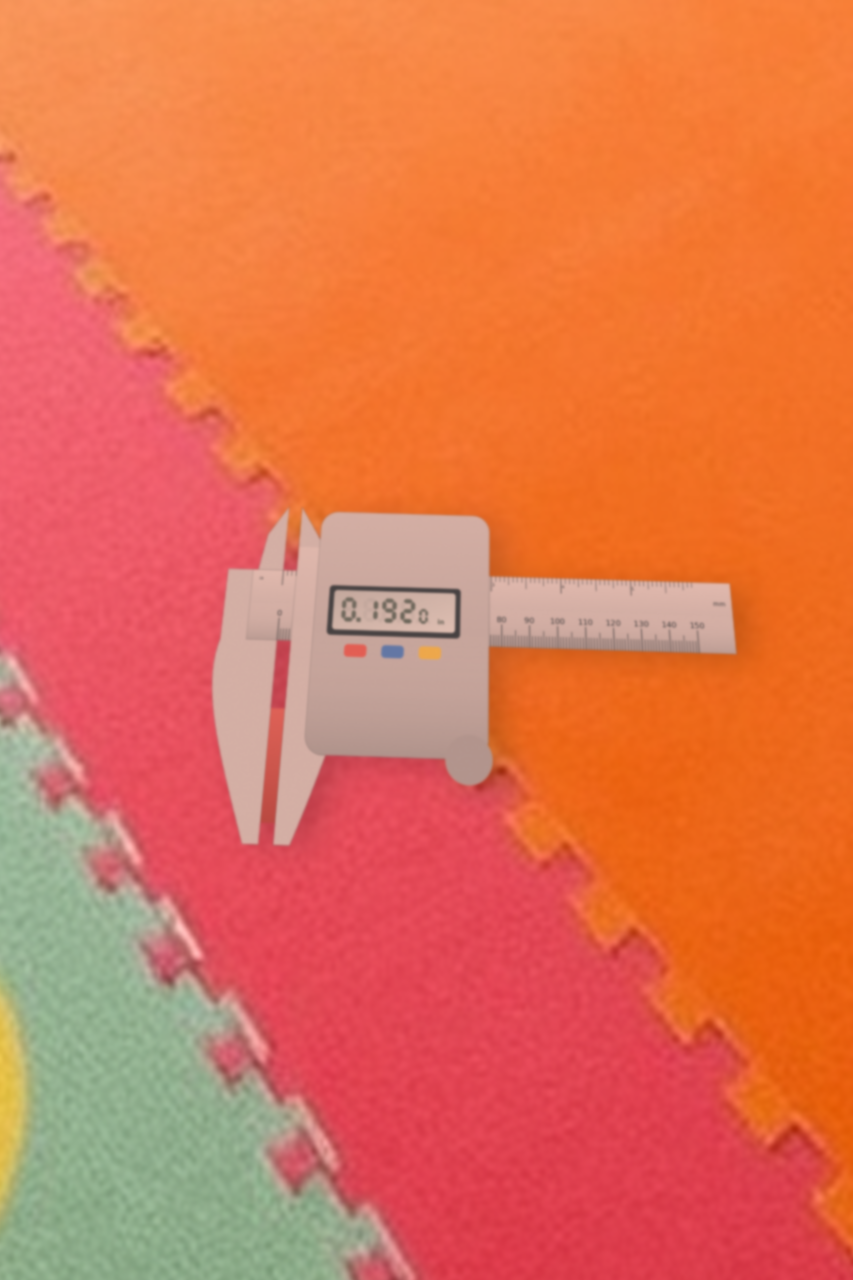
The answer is 0.1920 in
